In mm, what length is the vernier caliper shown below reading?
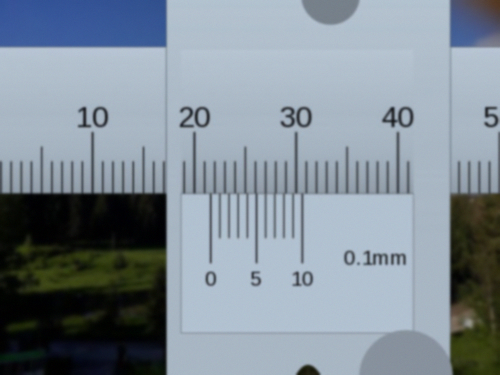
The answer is 21.6 mm
